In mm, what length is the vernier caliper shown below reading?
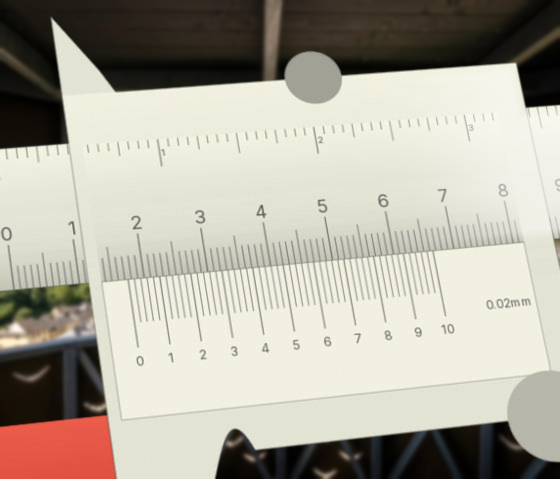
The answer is 17.5 mm
